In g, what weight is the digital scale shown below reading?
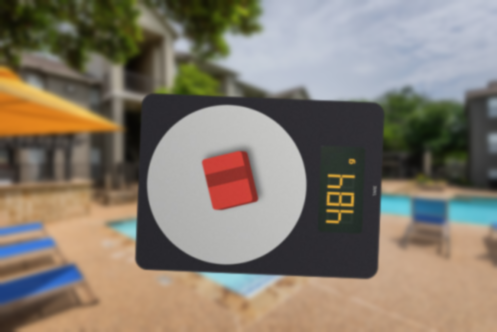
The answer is 484 g
